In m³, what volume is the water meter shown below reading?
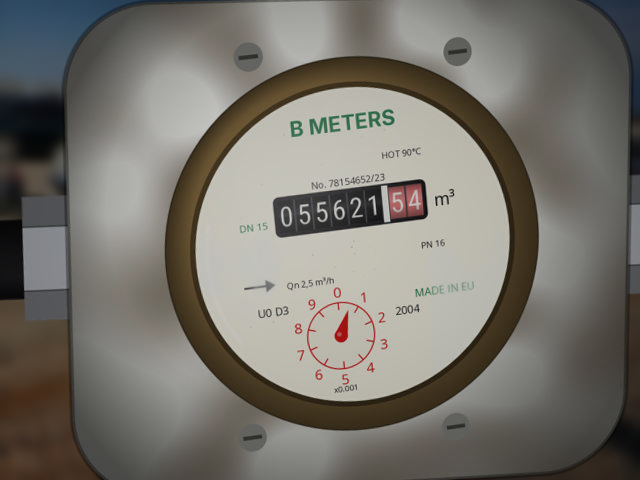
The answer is 55621.540 m³
